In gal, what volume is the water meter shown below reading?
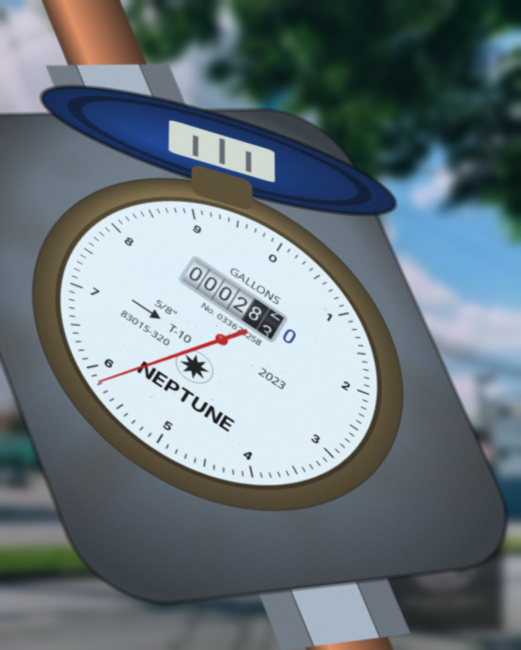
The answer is 2825.8 gal
